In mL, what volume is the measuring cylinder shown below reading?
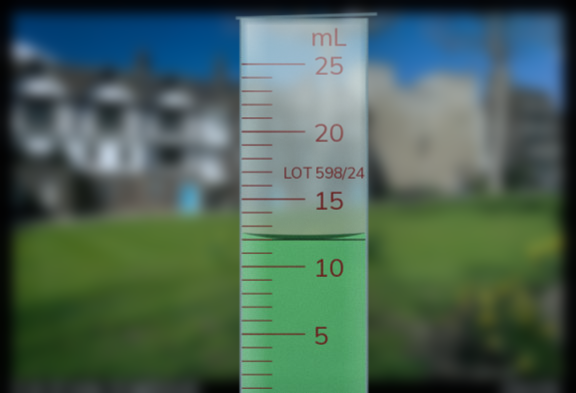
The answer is 12 mL
